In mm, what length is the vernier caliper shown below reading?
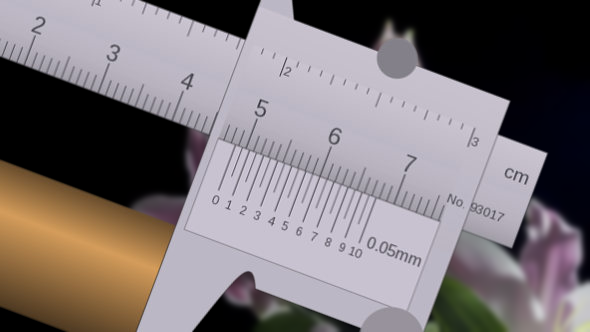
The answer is 48.6 mm
